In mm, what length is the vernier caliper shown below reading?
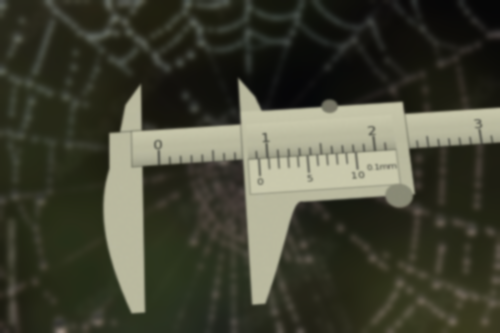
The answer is 9.2 mm
